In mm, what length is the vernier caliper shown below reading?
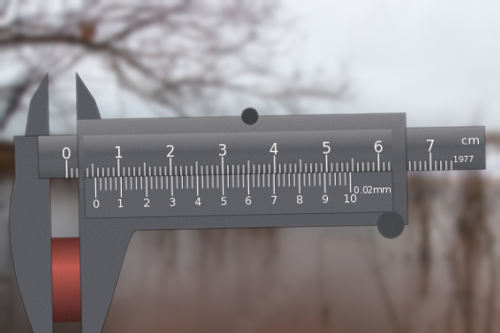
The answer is 5.5 mm
